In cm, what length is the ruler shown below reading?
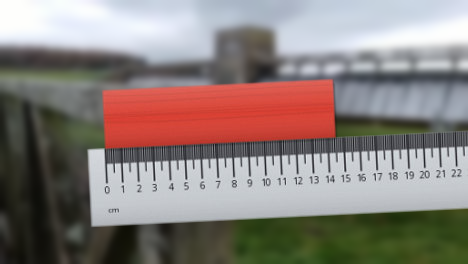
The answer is 14.5 cm
